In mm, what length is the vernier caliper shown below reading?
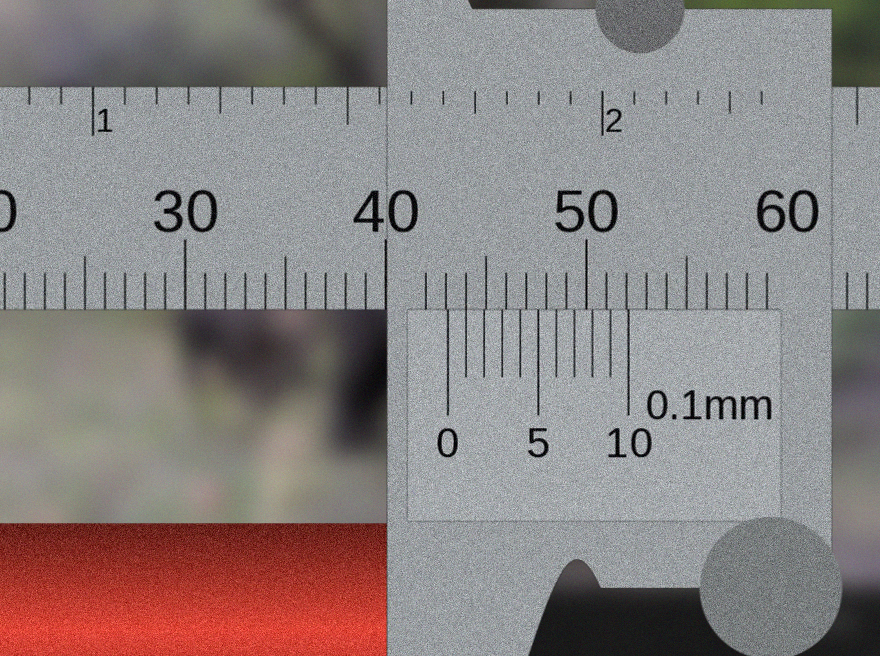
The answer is 43.1 mm
